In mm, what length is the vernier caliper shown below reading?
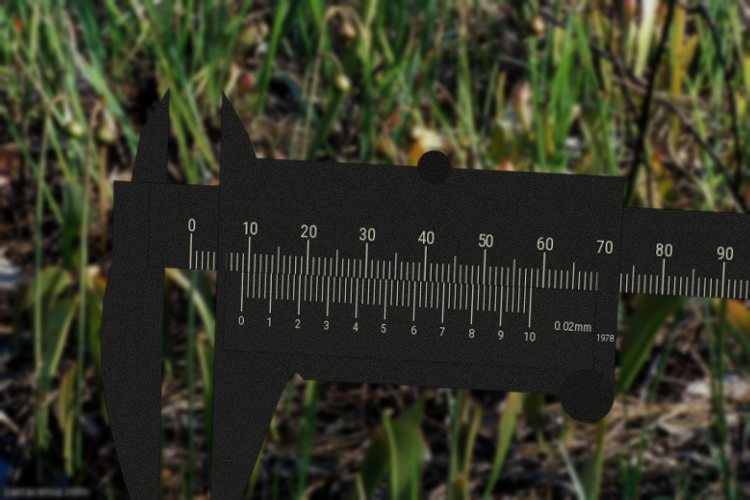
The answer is 9.0 mm
